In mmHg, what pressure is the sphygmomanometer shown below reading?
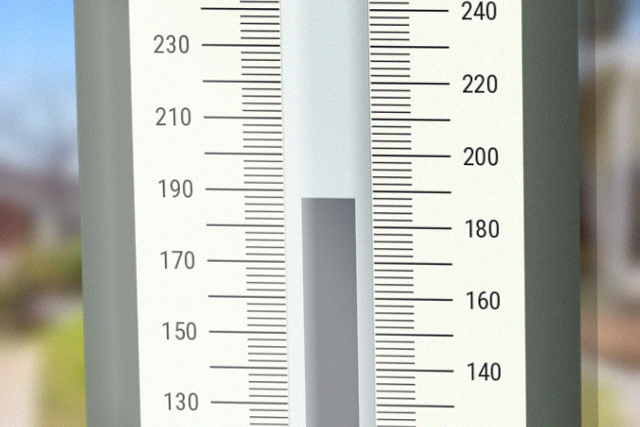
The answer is 188 mmHg
